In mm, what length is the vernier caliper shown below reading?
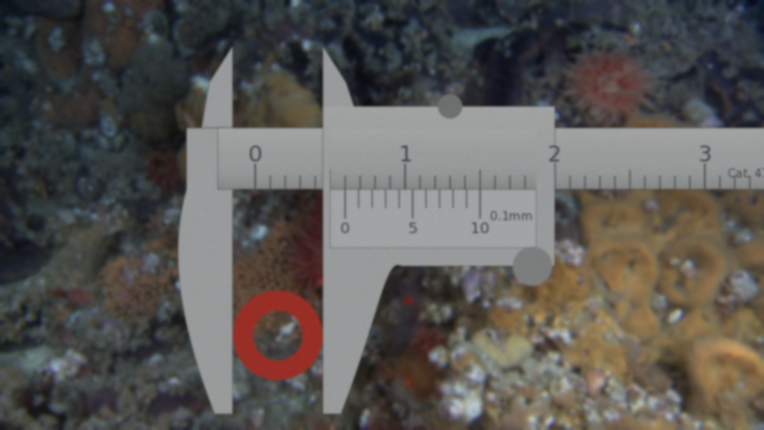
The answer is 6.0 mm
